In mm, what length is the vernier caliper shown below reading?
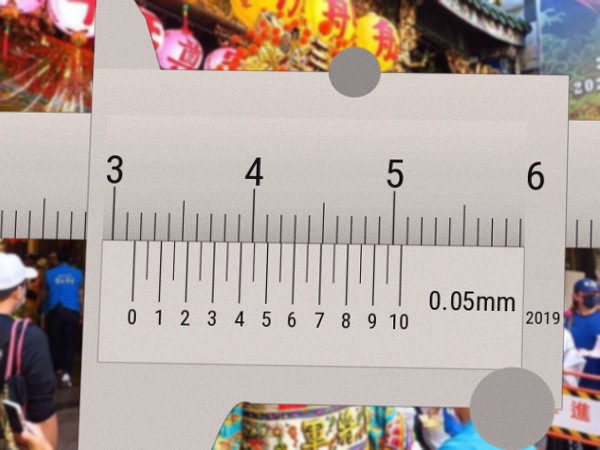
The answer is 31.6 mm
